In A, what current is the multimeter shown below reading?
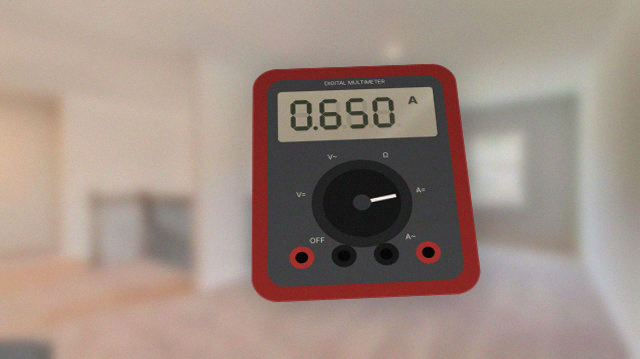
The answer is 0.650 A
